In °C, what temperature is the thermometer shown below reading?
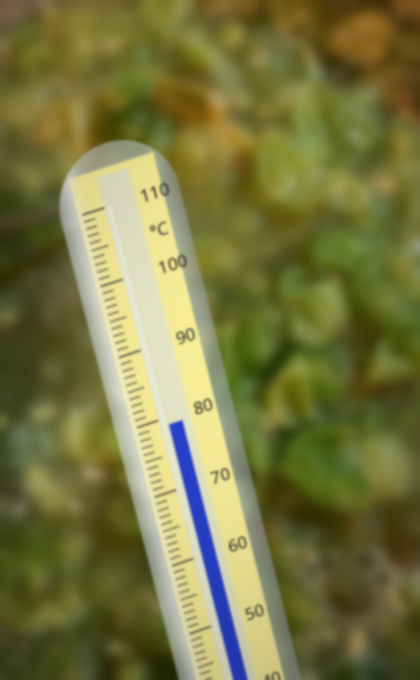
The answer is 79 °C
